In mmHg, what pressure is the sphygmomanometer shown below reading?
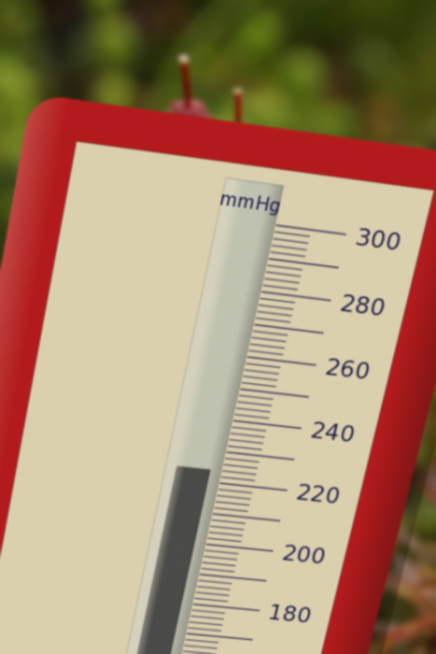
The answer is 224 mmHg
